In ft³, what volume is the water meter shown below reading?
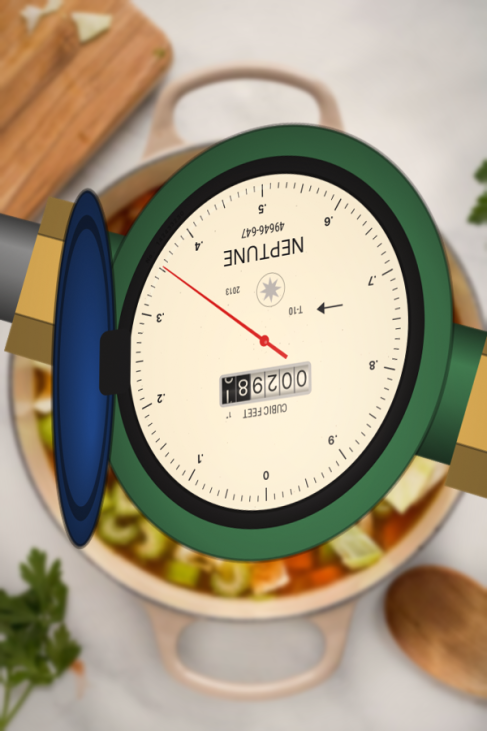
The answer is 2981.35 ft³
